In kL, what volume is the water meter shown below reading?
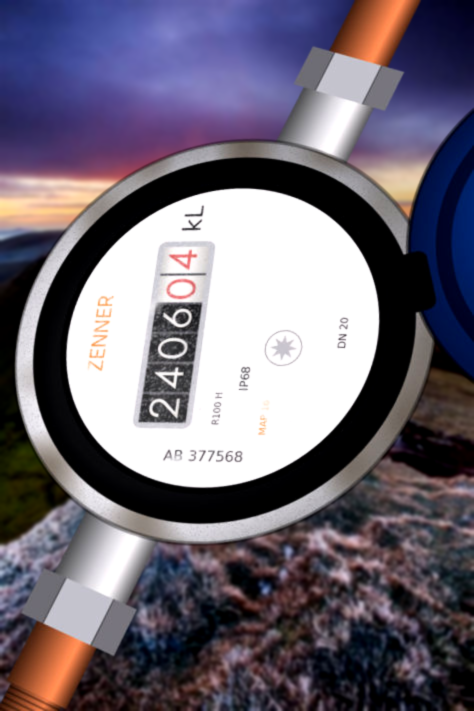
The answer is 2406.04 kL
